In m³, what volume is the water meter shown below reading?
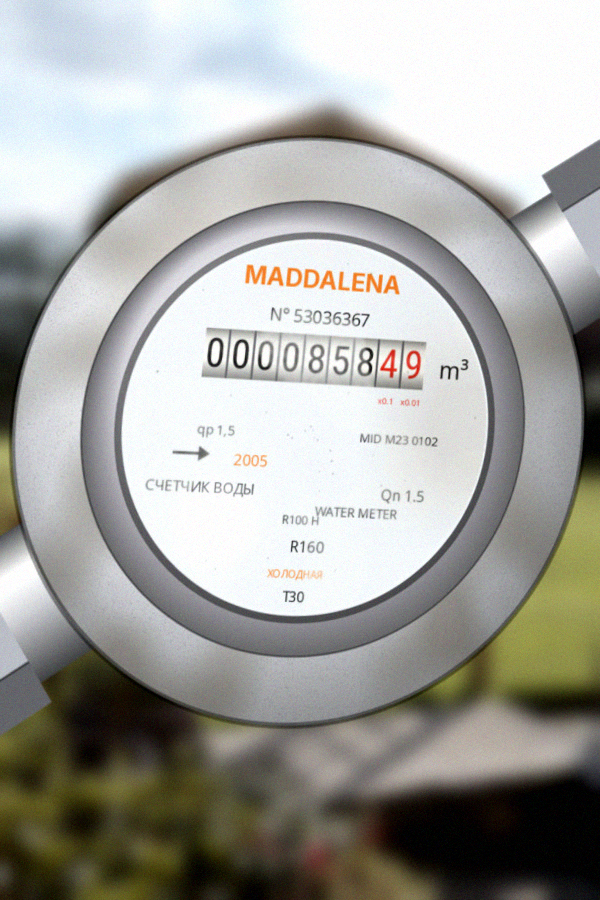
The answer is 858.49 m³
